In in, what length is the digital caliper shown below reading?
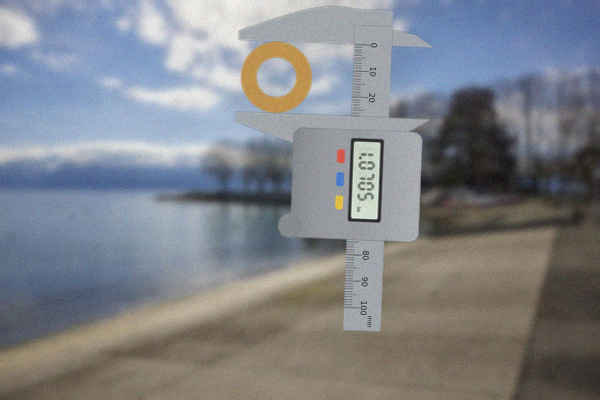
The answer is 1.0705 in
